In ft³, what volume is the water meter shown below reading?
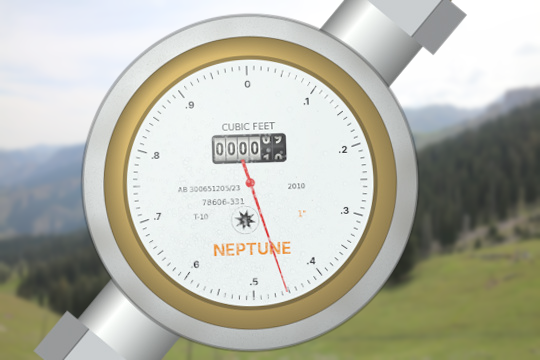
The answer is 9.45 ft³
